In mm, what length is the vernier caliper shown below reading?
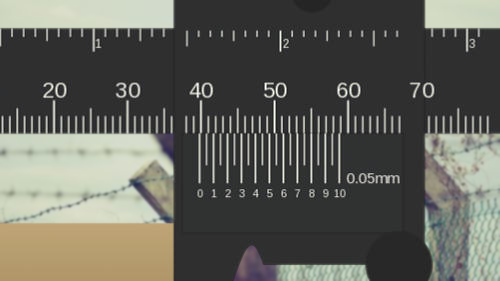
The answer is 39.8 mm
